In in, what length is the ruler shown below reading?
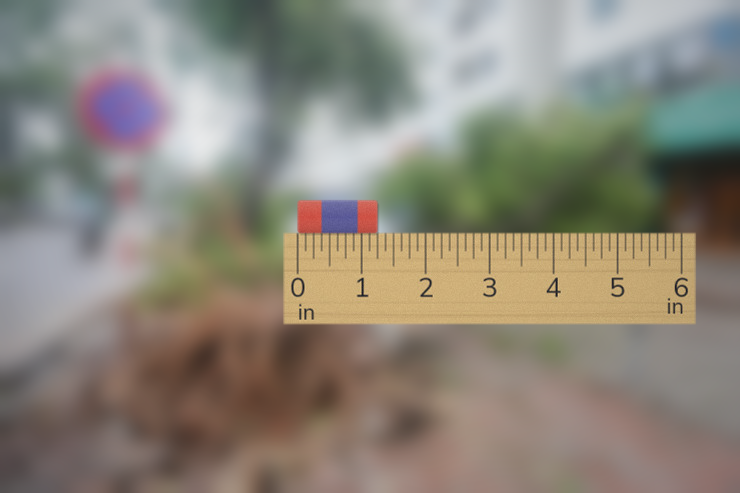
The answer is 1.25 in
